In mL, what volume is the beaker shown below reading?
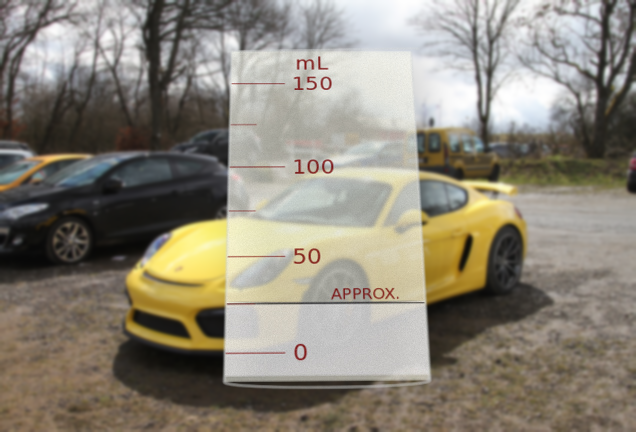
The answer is 25 mL
